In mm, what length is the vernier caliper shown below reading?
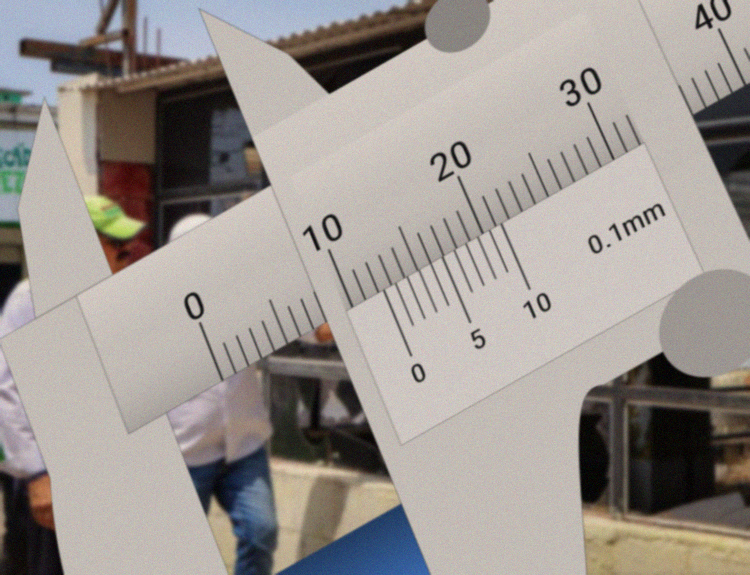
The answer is 12.4 mm
